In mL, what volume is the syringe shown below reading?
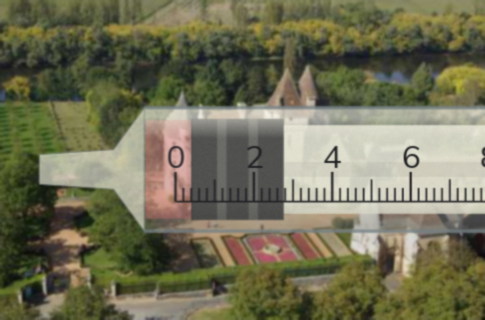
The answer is 0.4 mL
